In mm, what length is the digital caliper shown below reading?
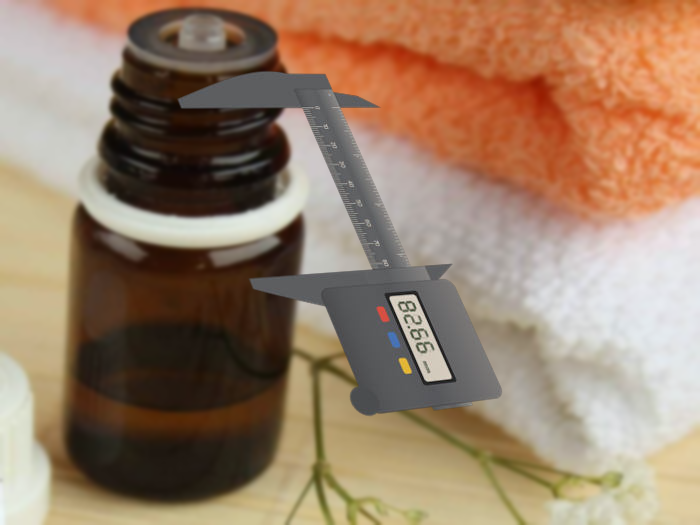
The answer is 82.66 mm
